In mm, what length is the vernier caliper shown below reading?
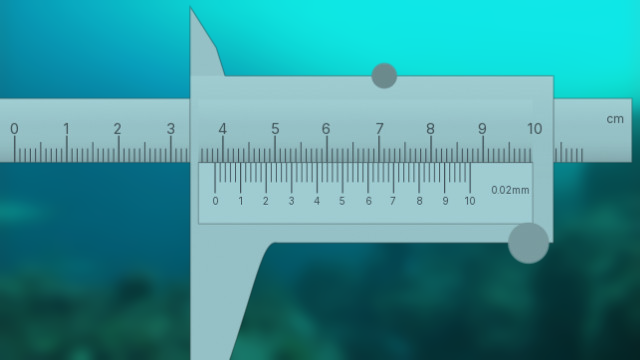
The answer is 38.5 mm
